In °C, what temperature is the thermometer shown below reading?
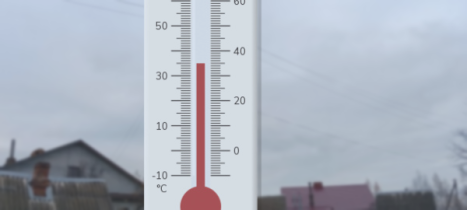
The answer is 35 °C
